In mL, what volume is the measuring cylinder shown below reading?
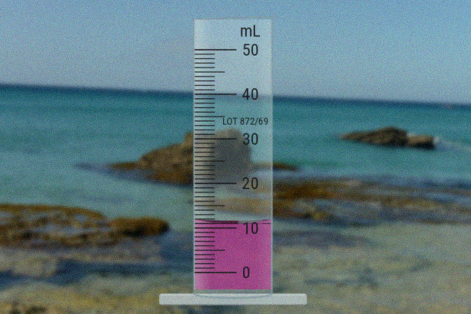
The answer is 11 mL
